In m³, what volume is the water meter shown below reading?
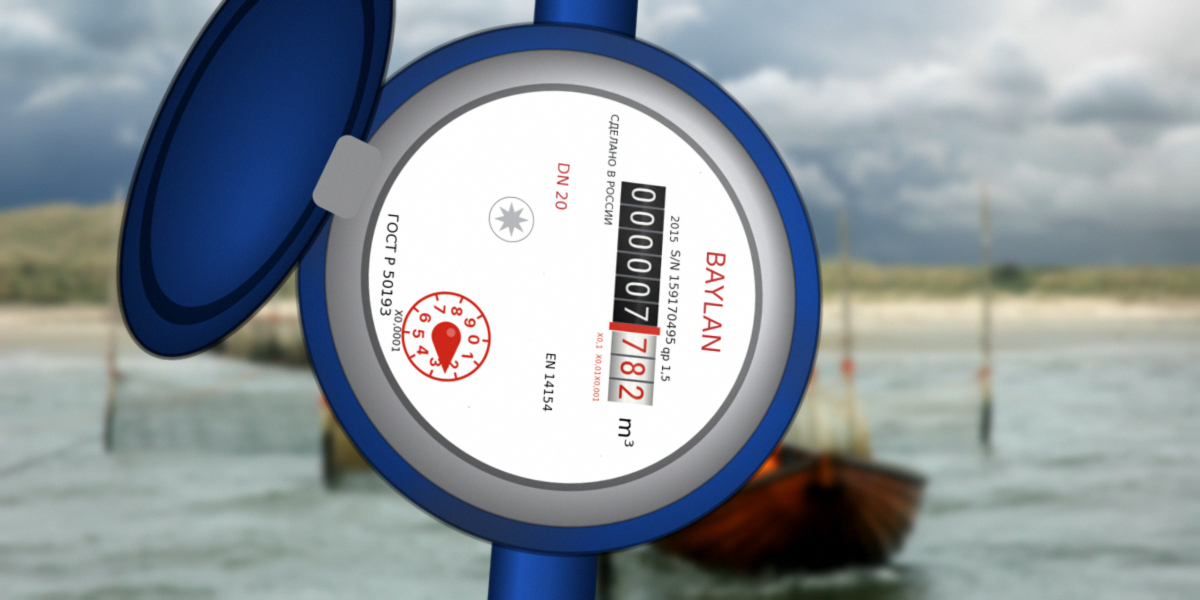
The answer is 7.7822 m³
